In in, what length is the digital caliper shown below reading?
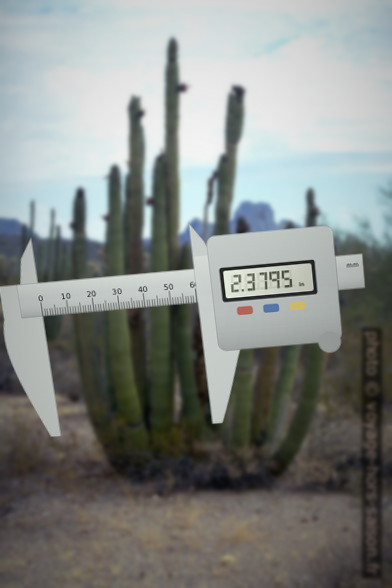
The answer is 2.3795 in
